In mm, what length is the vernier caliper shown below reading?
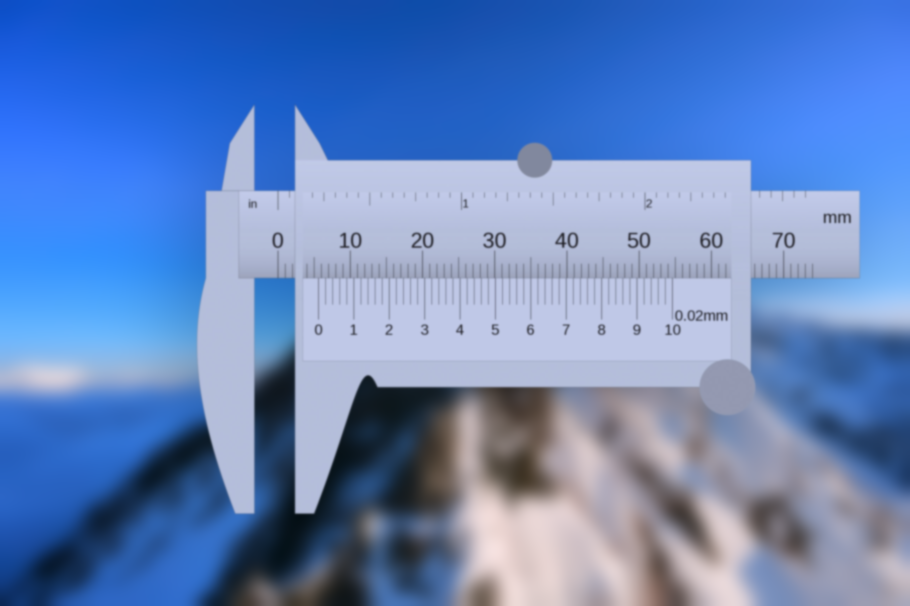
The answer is 5.6 mm
